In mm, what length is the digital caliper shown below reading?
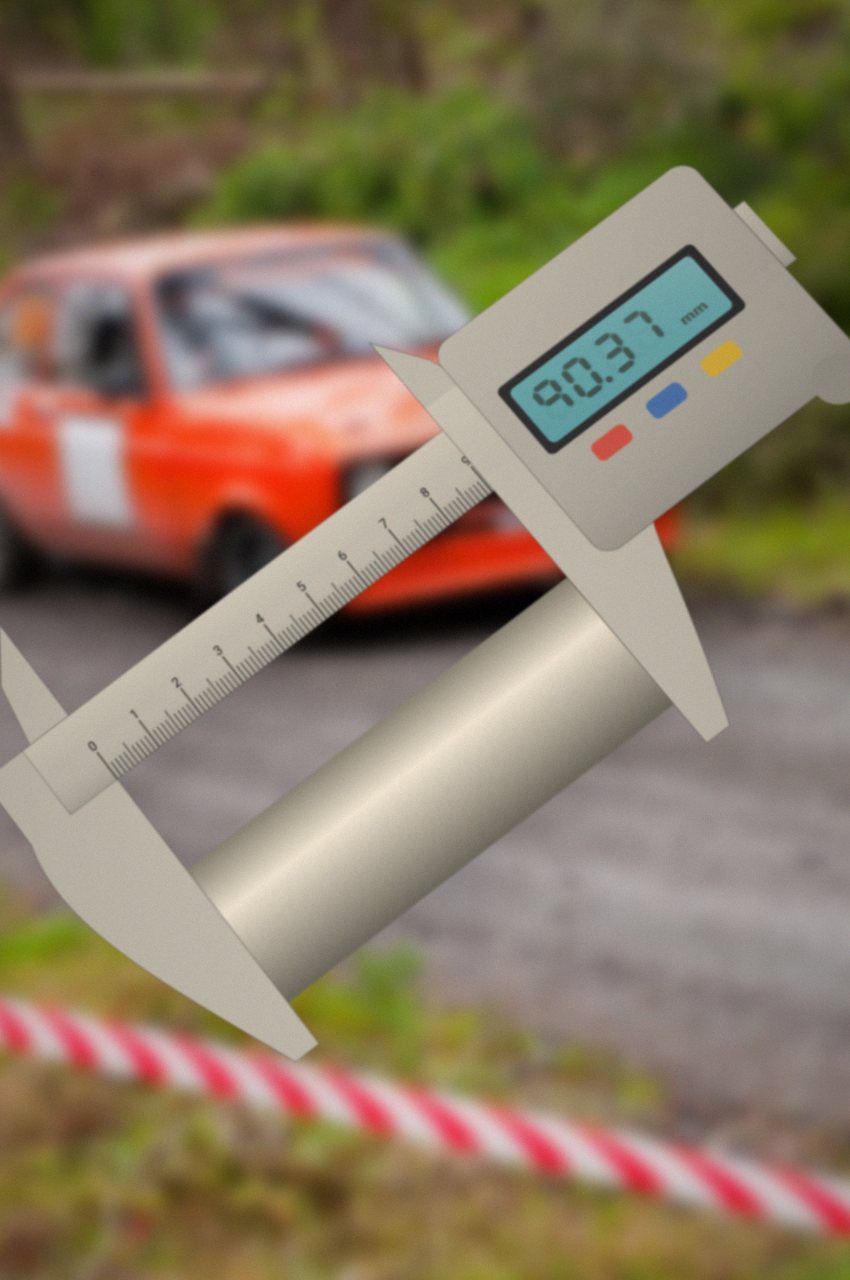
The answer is 90.37 mm
